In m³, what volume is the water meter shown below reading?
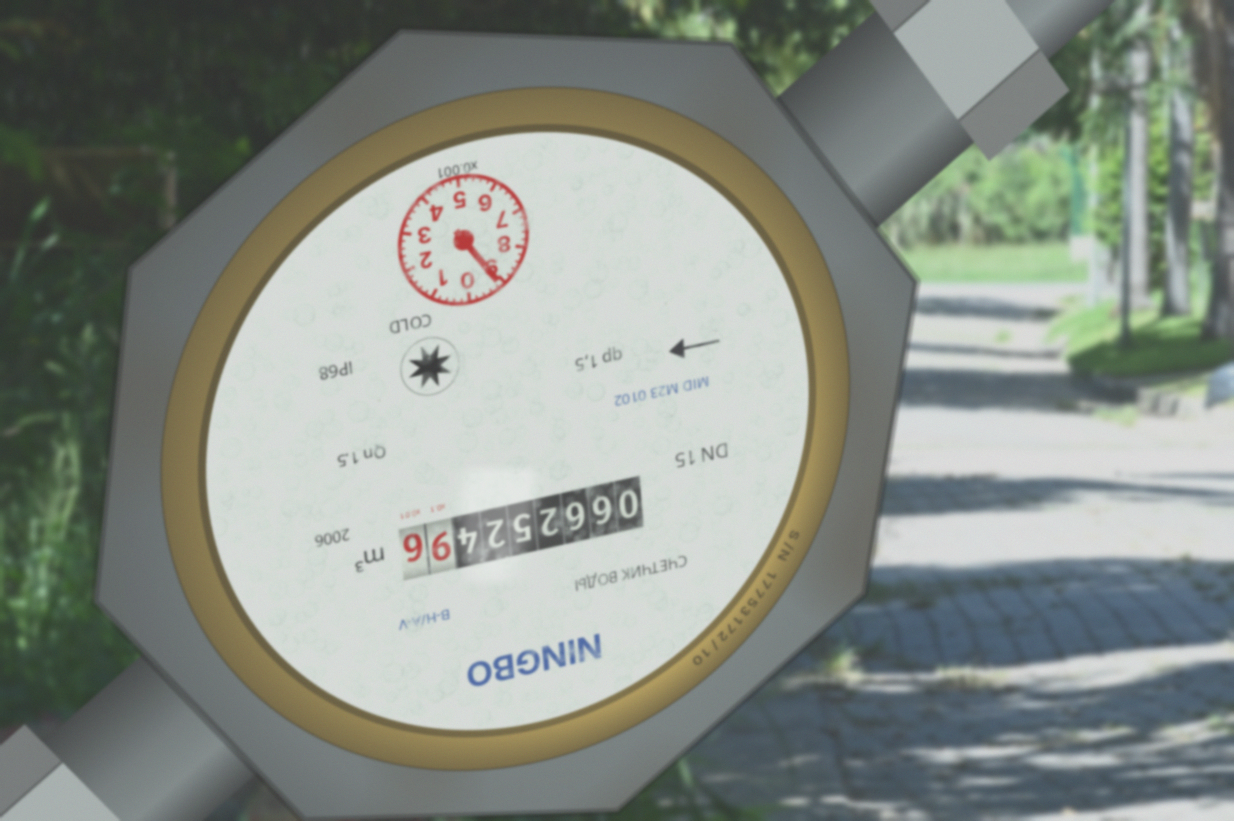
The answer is 662524.959 m³
